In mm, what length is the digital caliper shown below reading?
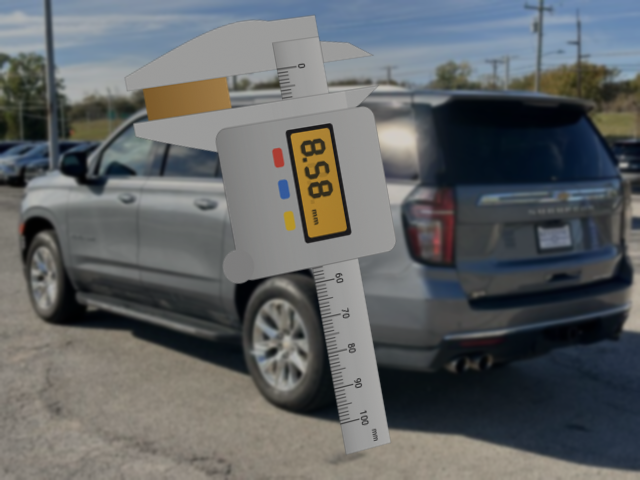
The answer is 8.58 mm
